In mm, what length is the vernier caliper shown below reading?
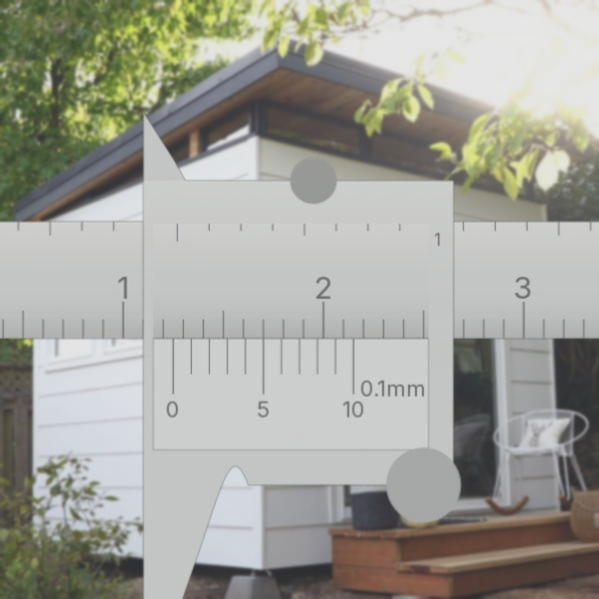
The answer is 12.5 mm
